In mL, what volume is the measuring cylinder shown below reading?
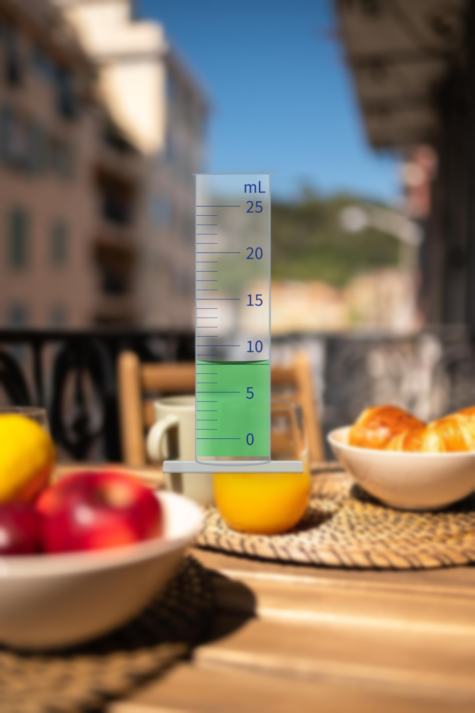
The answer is 8 mL
